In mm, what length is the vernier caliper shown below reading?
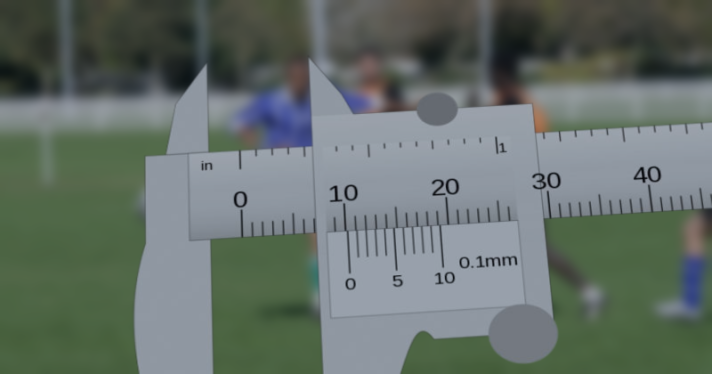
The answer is 10.2 mm
